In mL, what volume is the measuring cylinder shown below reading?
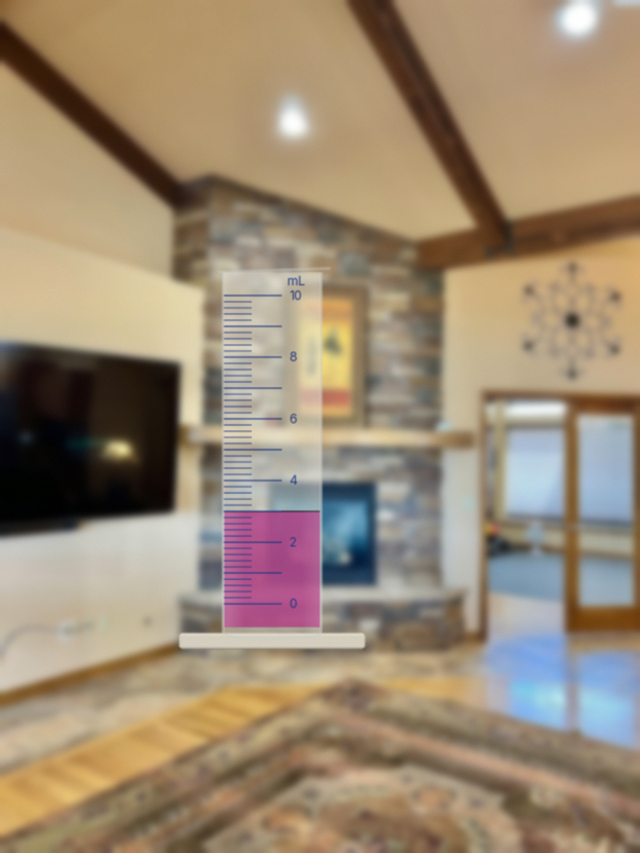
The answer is 3 mL
